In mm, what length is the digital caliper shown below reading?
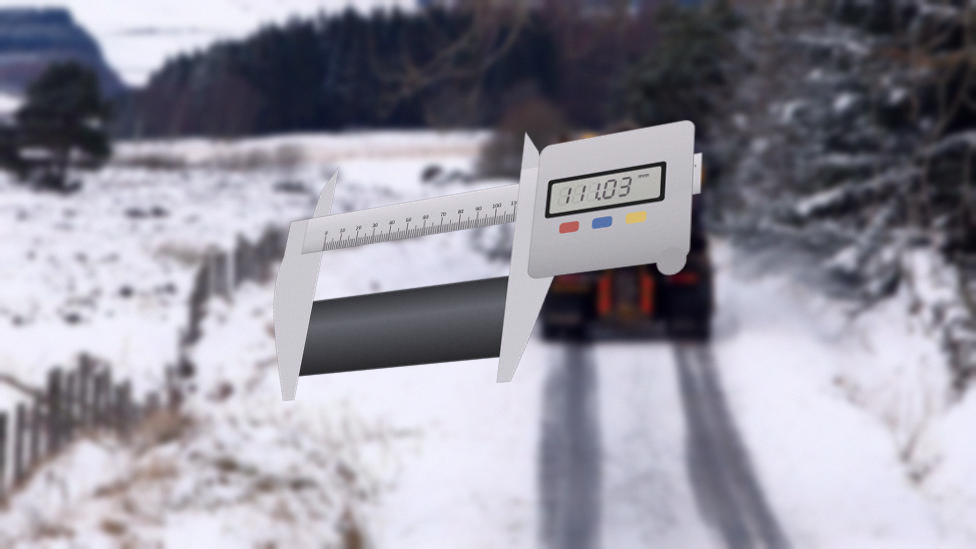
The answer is 111.03 mm
